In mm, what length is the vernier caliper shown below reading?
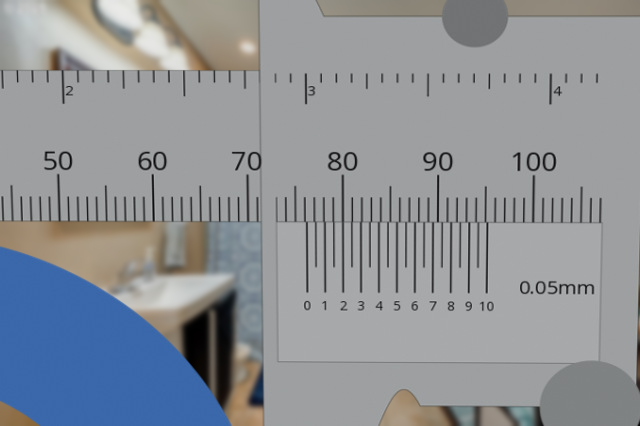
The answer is 76.2 mm
